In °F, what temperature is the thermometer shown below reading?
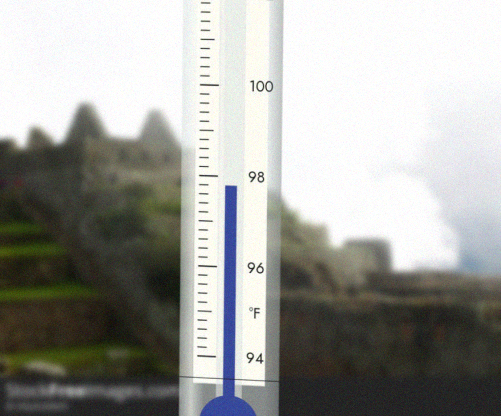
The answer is 97.8 °F
